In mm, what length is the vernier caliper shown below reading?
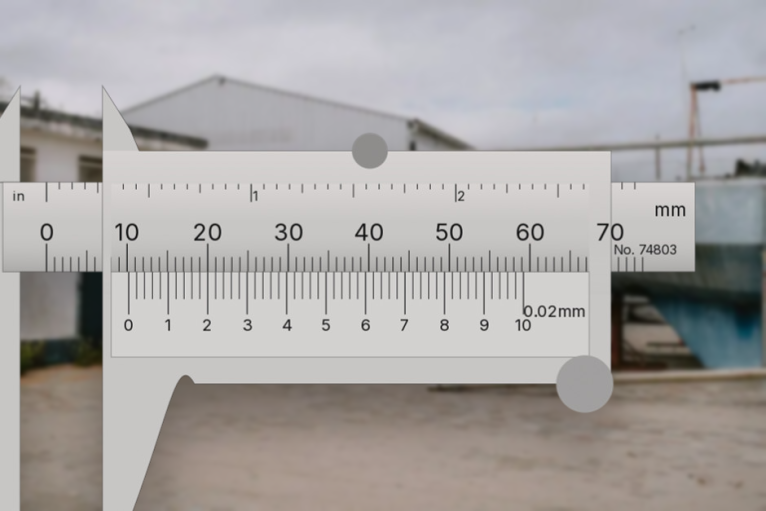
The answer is 10.2 mm
